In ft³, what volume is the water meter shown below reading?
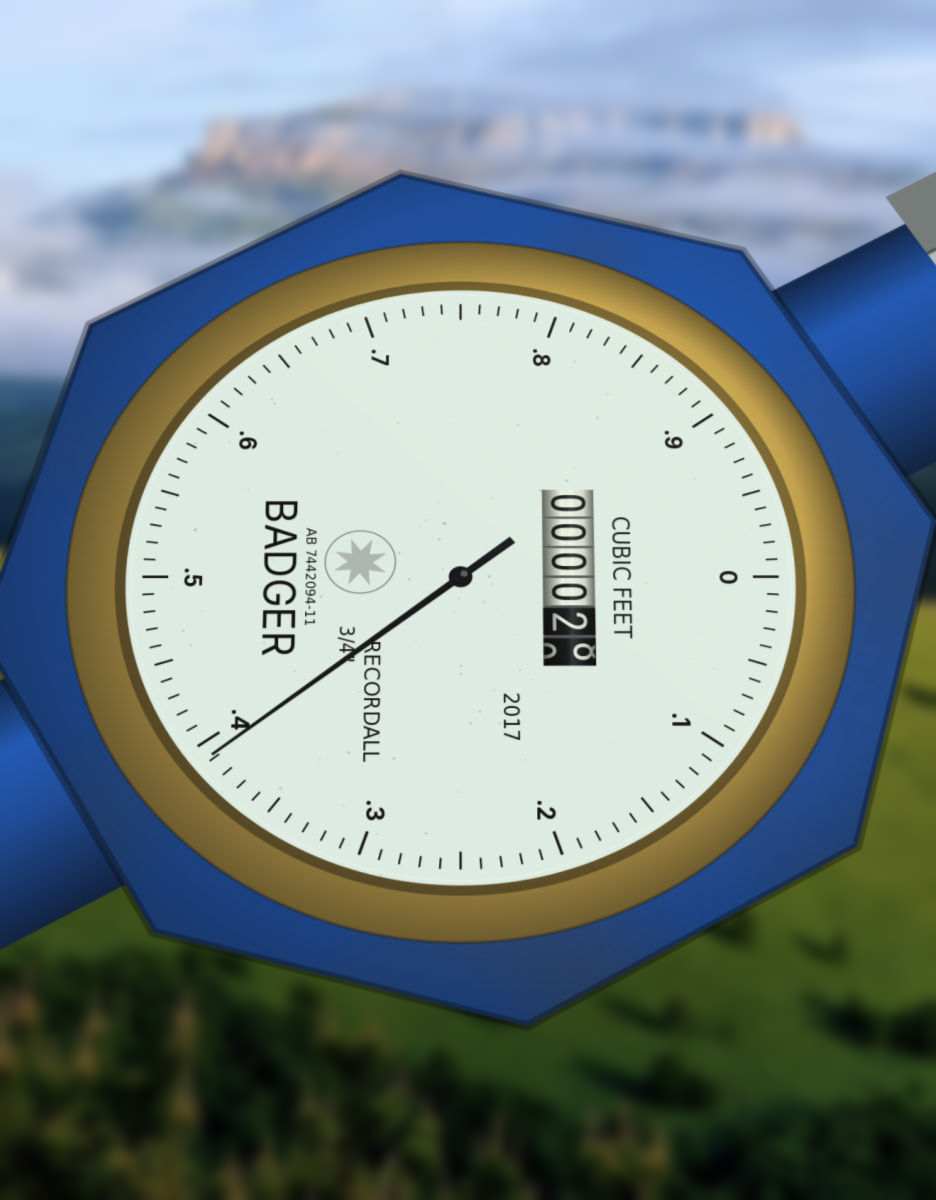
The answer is 28.39 ft³
